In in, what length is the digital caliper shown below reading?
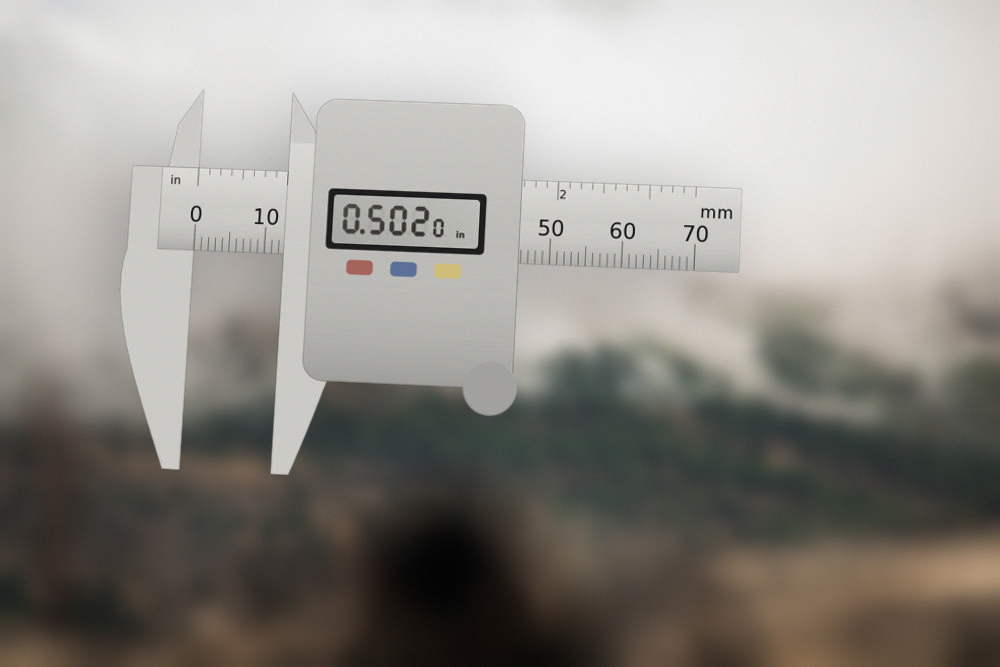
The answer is 0.5020 in
